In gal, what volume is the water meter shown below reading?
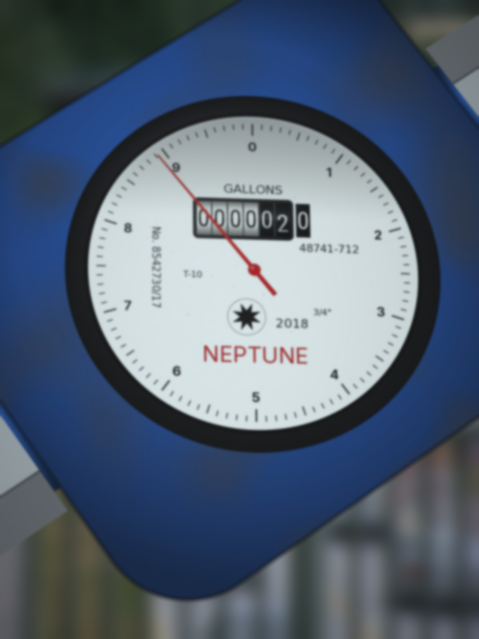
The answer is 18.9 gal
